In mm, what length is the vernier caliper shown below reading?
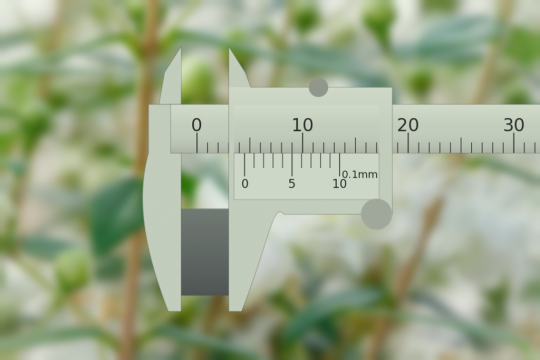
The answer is 4.5 mm
